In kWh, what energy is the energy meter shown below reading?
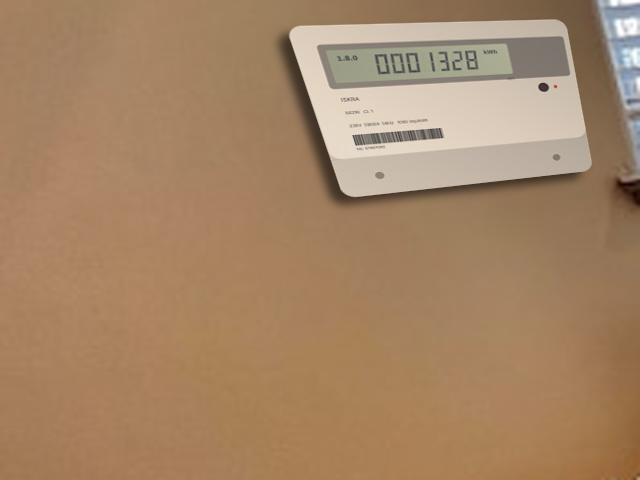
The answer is 1328 kWh
